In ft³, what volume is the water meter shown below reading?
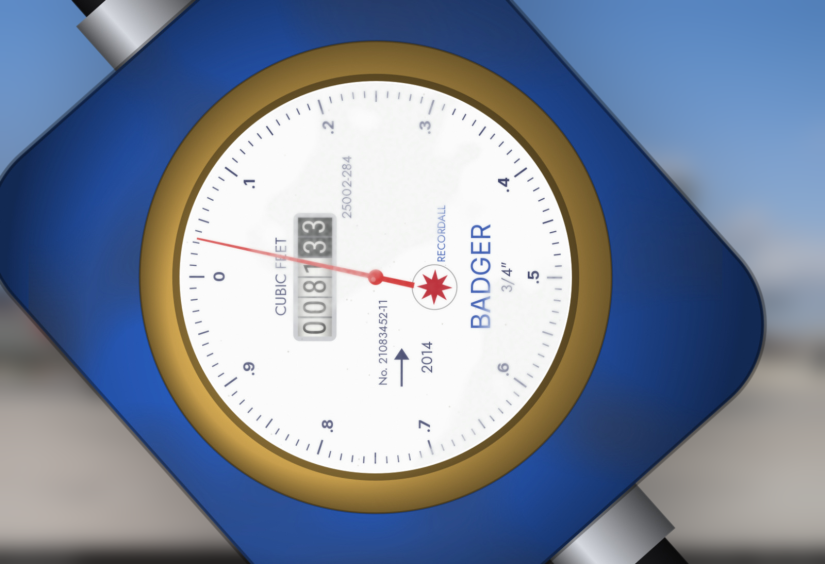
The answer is 8133.03 ft³
